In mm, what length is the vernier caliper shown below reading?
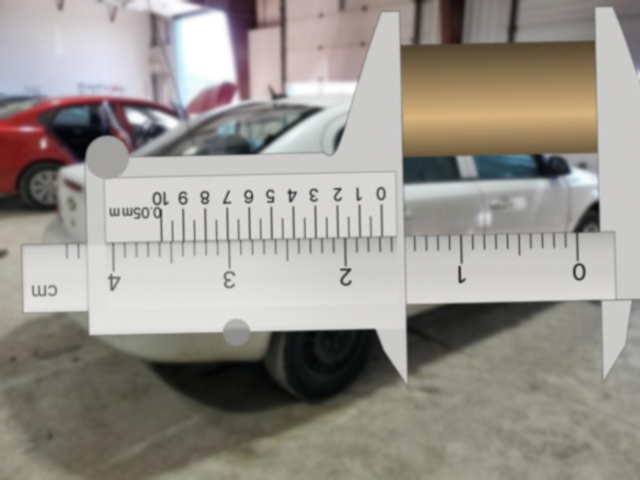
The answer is 16.8 mm
